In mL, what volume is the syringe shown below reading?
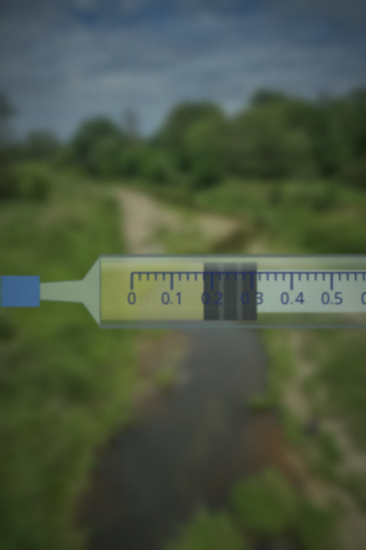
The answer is 0.18 mL
